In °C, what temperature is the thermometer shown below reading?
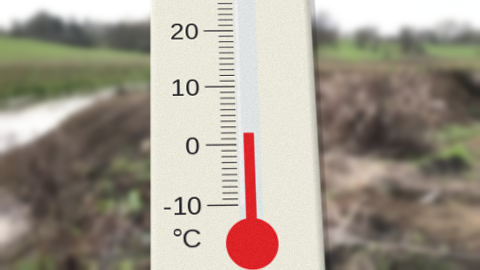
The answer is 2 °C
